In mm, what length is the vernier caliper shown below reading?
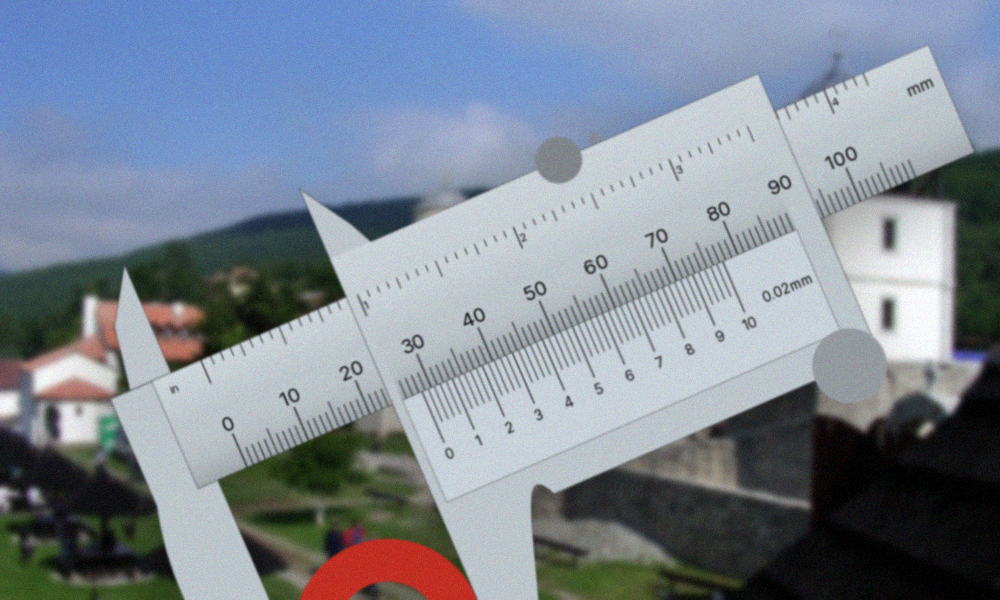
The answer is 28.5 mm
